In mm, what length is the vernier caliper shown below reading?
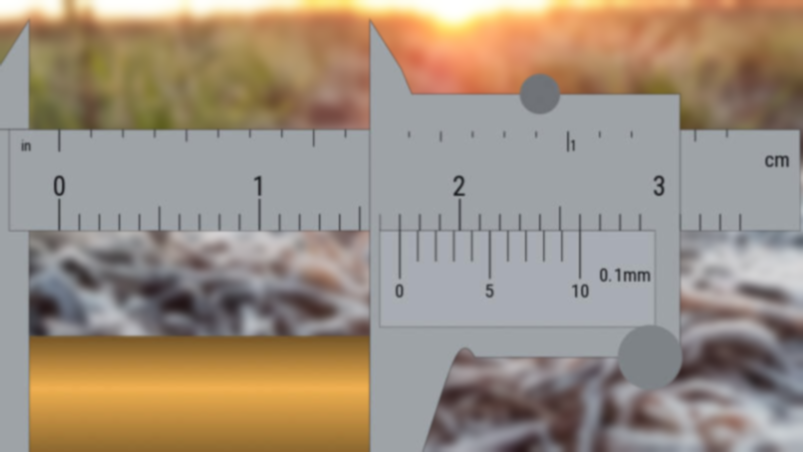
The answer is 17.0 mm
